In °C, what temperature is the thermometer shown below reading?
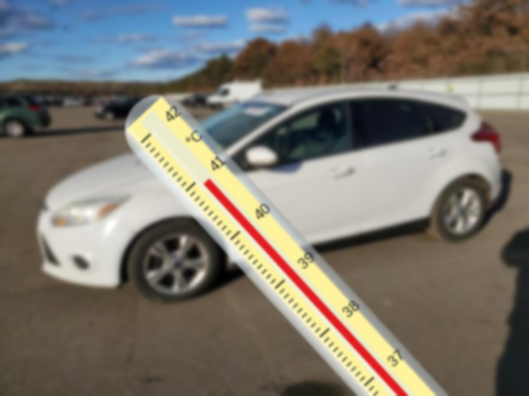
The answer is 40.9 °C
